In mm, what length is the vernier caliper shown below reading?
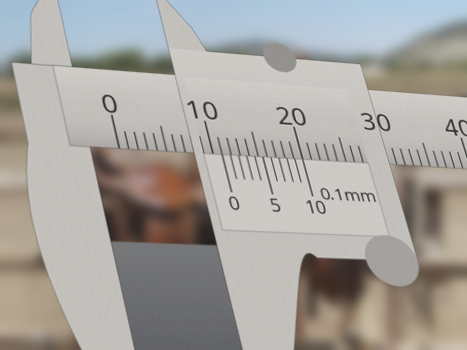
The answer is 11.0 mm
